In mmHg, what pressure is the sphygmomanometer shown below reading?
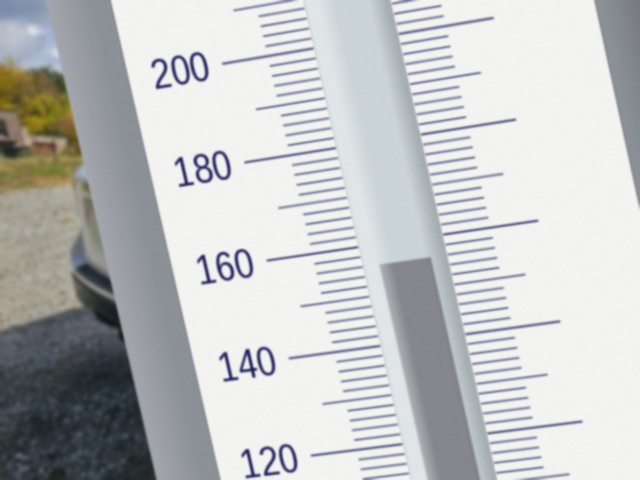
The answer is 156 mmHg
